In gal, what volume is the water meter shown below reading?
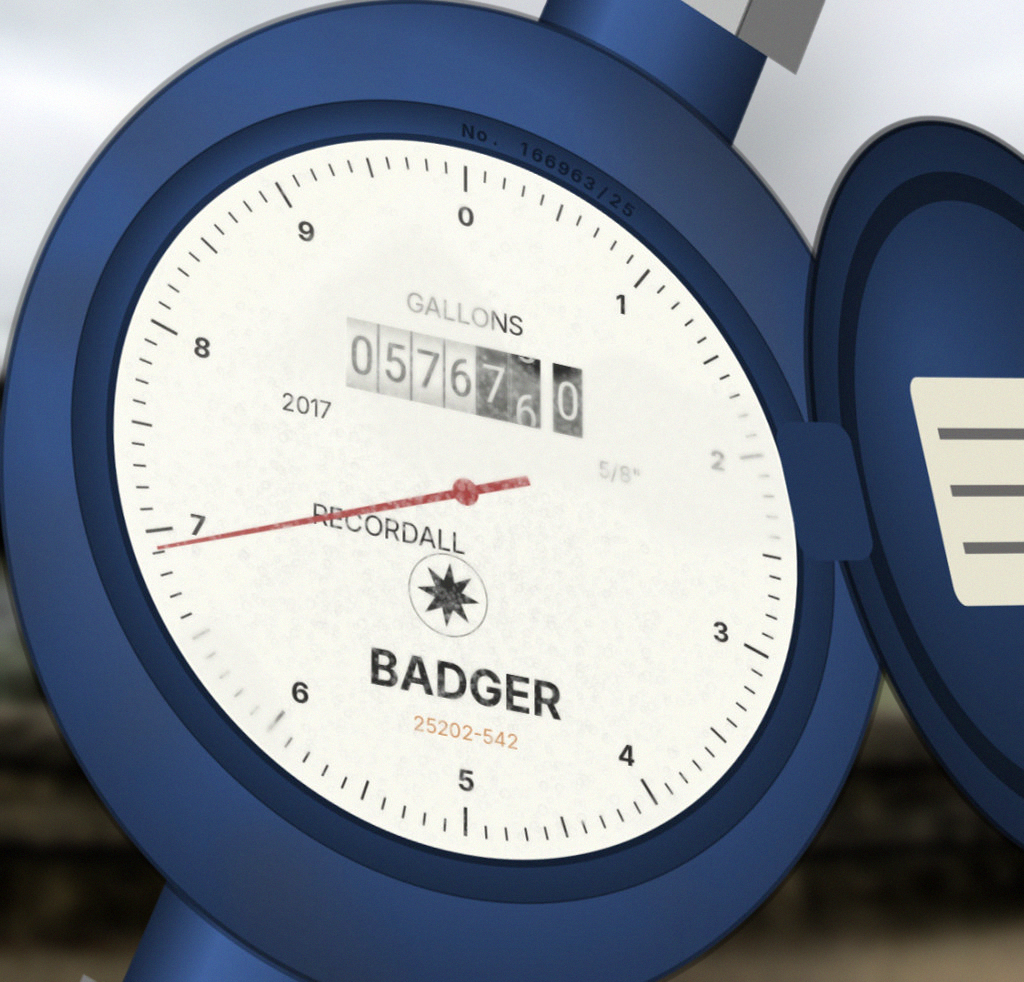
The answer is 576756.9 gal
